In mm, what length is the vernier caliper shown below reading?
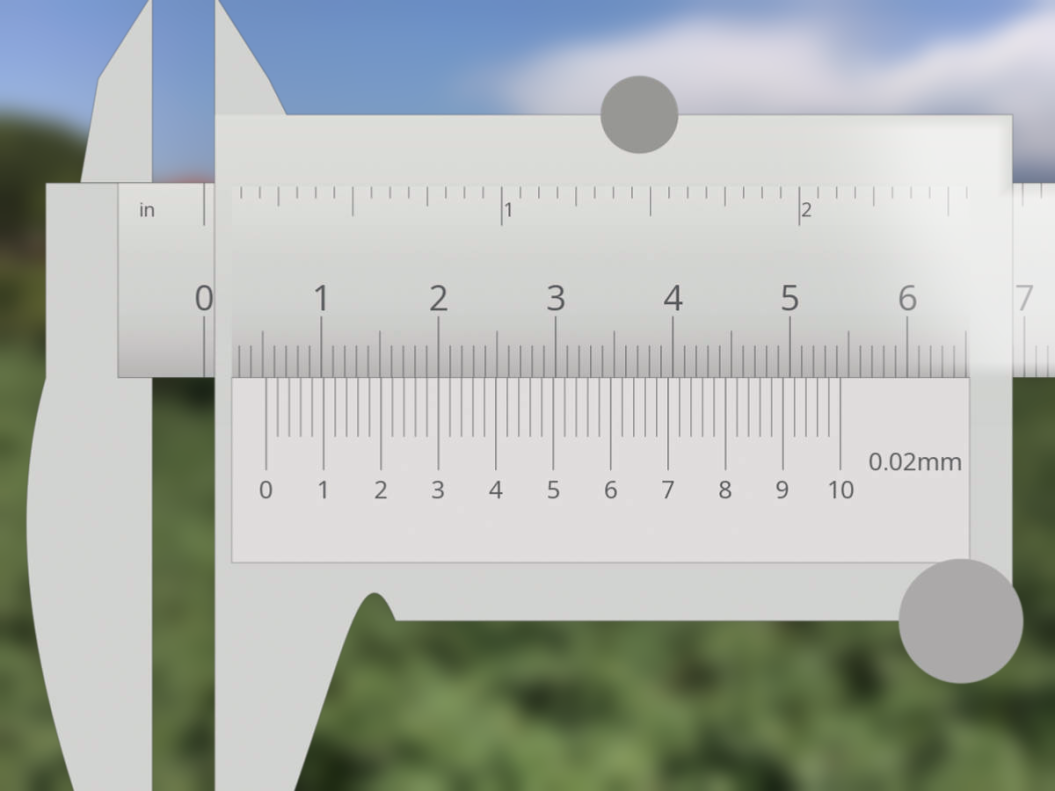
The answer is 5.3 mm
